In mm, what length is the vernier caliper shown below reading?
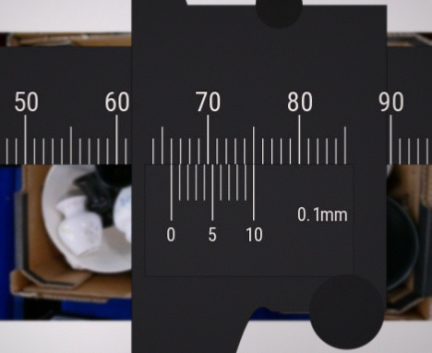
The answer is 66.0 mm
